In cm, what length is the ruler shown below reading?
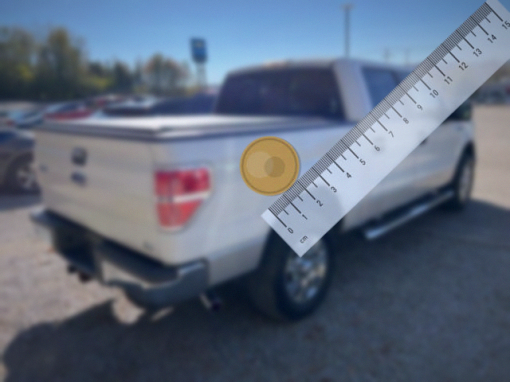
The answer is 3 cm
